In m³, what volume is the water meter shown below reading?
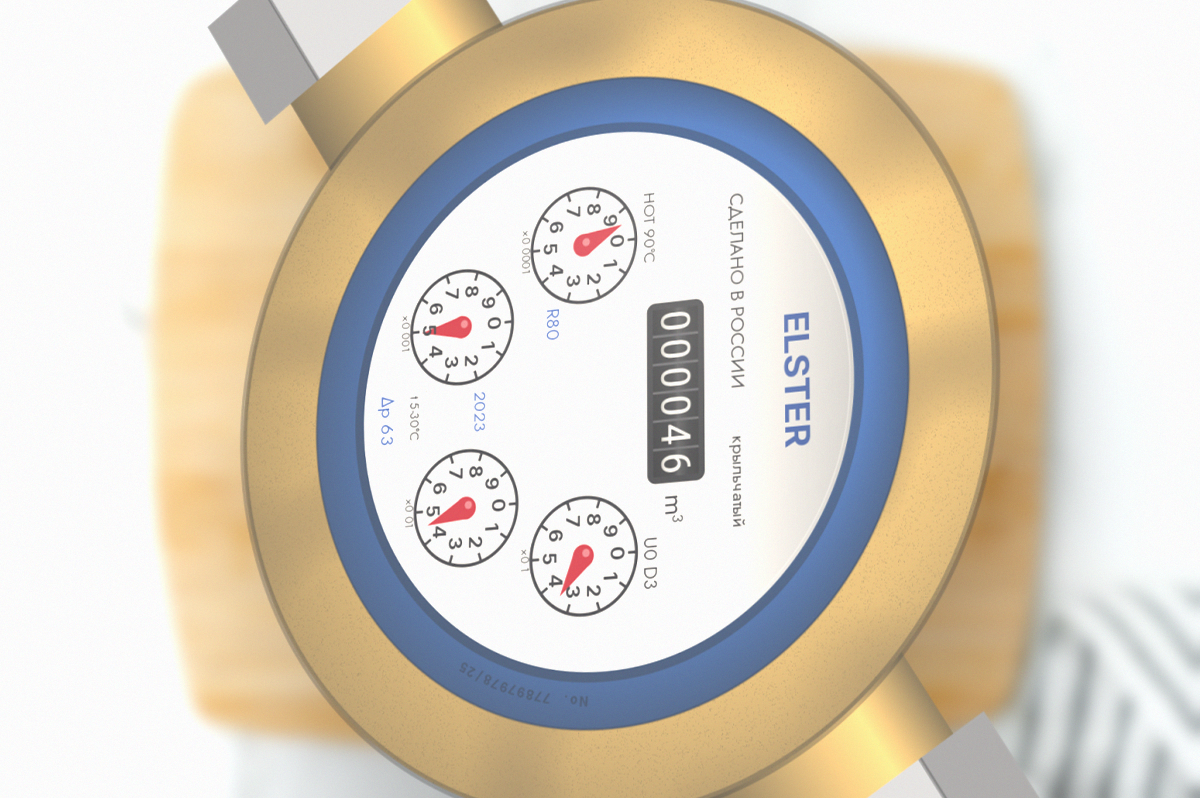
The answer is 46.3449 m³
